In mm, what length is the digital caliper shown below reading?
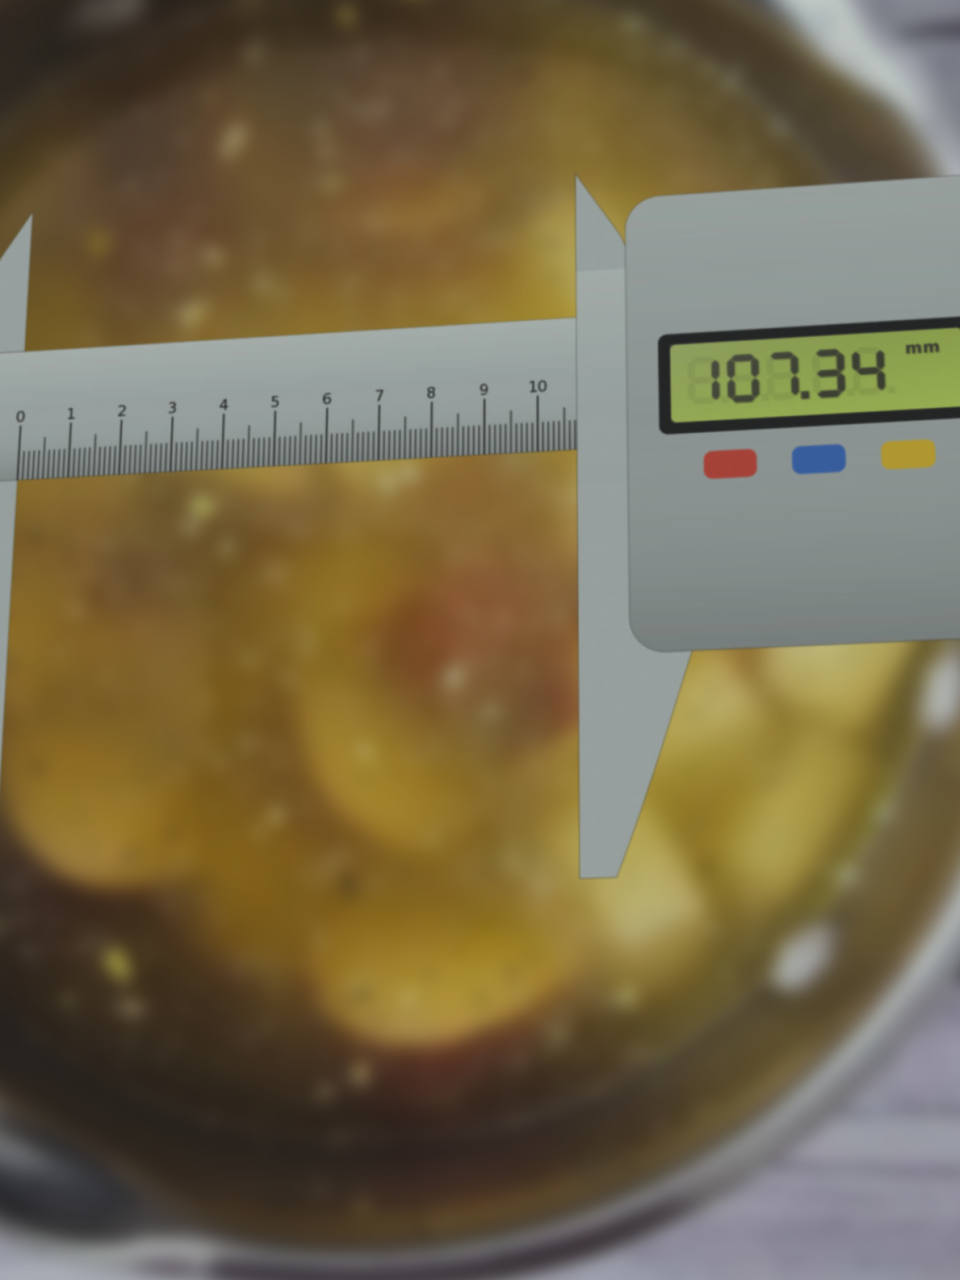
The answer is 107.34 mm
